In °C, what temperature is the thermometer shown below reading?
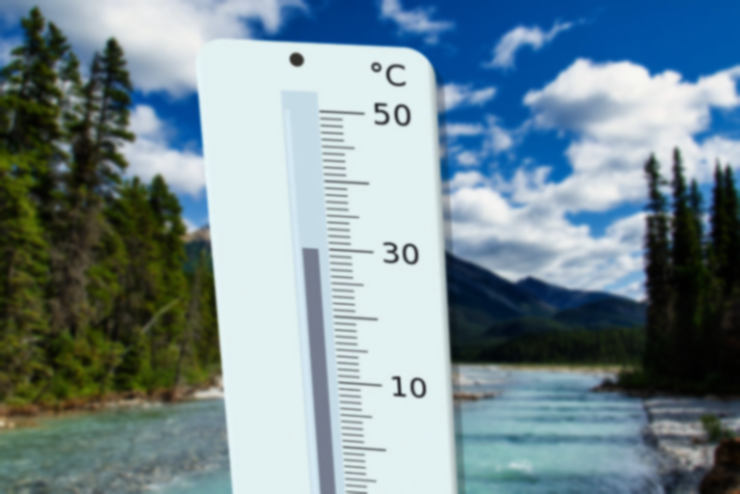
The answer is 30 °C
